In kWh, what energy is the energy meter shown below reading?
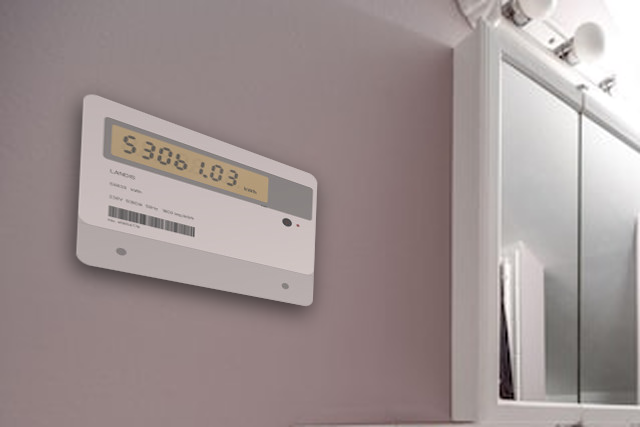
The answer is 53061.03 kWh
